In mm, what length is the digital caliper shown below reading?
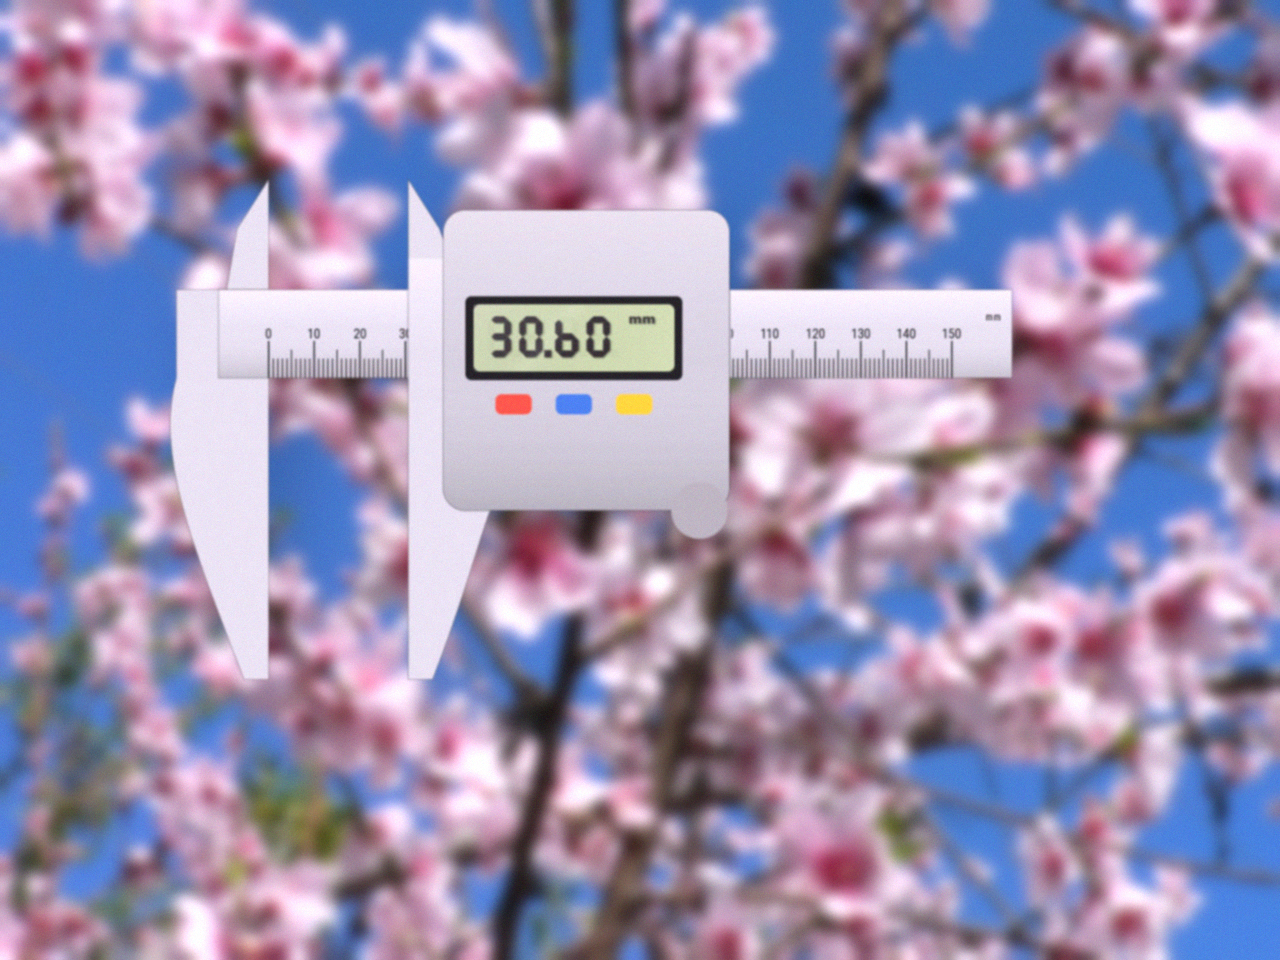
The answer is 30.60 mm
